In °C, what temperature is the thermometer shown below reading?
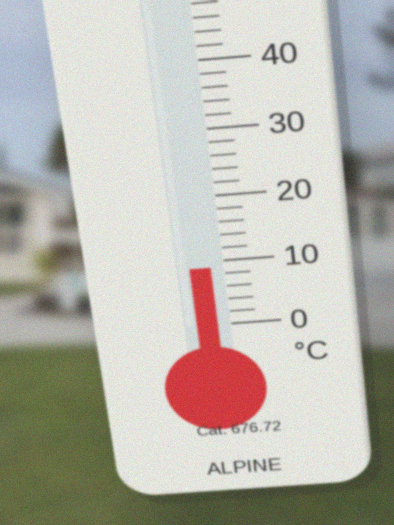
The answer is 9 °C
